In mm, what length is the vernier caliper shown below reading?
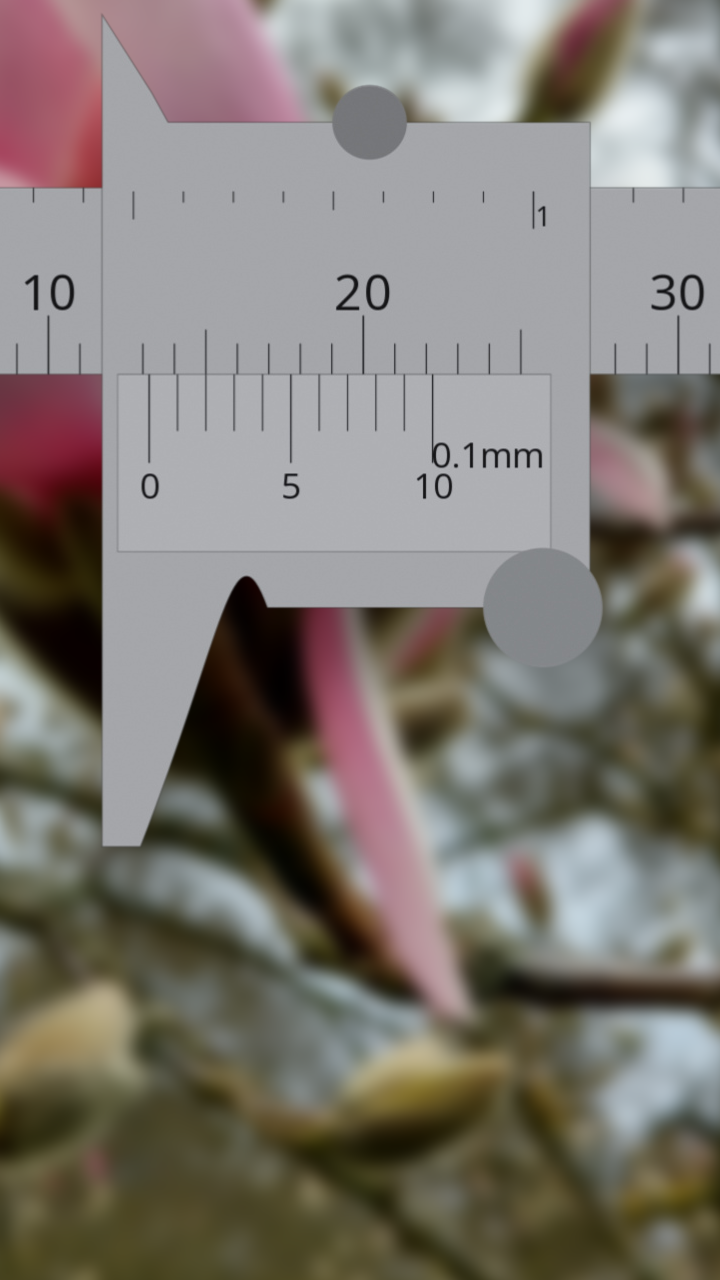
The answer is 13.2 mm
